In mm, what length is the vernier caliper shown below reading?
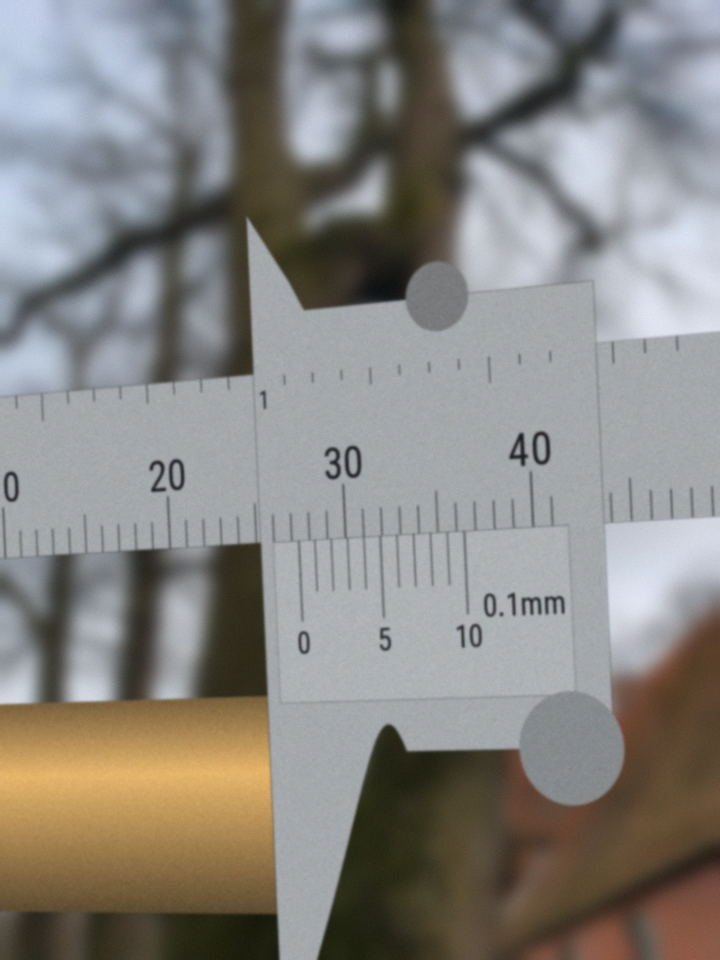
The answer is 27.4 mm
